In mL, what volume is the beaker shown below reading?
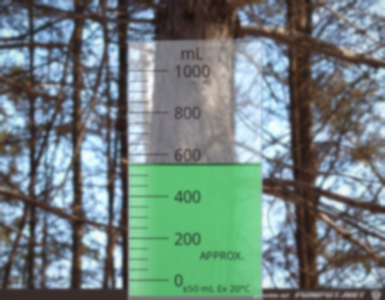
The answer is 550 mL
